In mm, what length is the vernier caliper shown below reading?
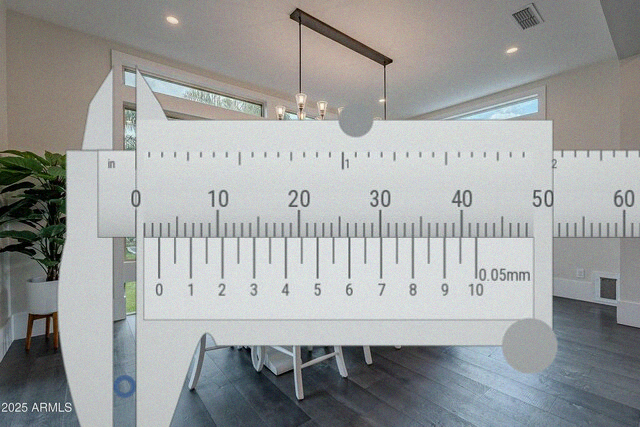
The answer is 2.8 mm
